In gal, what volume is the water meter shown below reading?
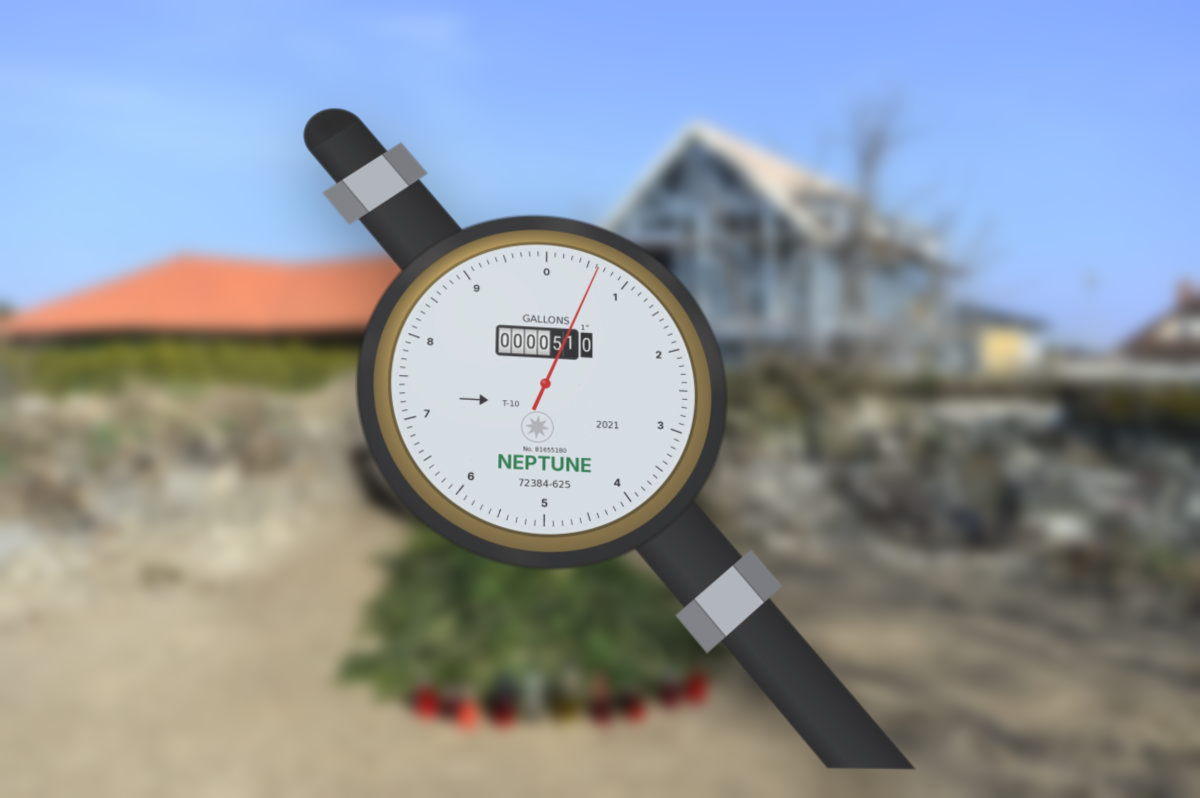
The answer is 510.6 gal
